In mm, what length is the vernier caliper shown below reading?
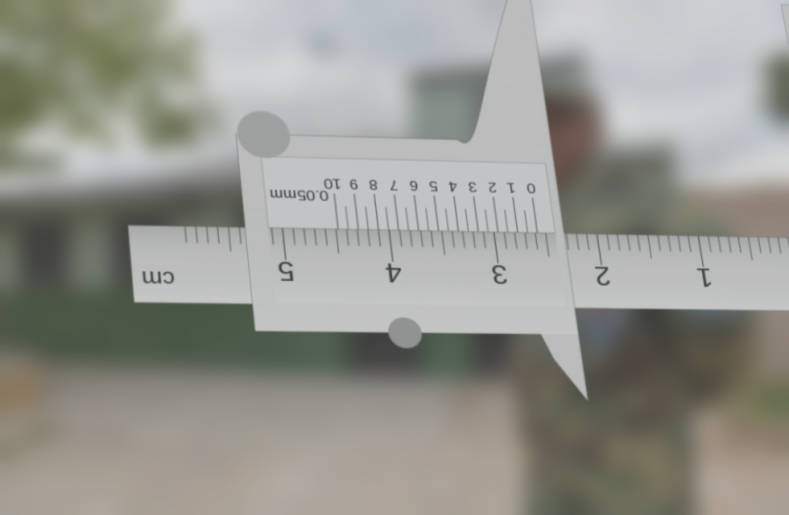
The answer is 25.8 mm
